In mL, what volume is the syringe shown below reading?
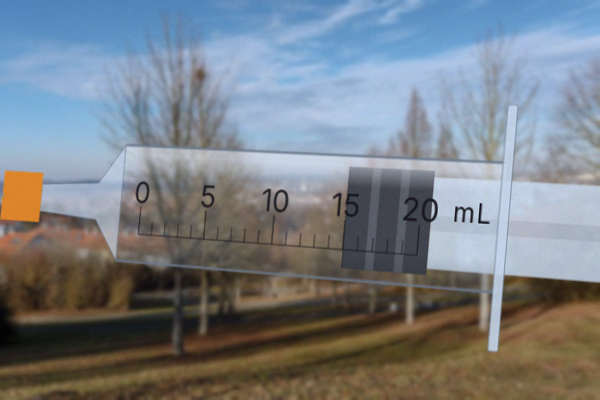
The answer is 15 mL
